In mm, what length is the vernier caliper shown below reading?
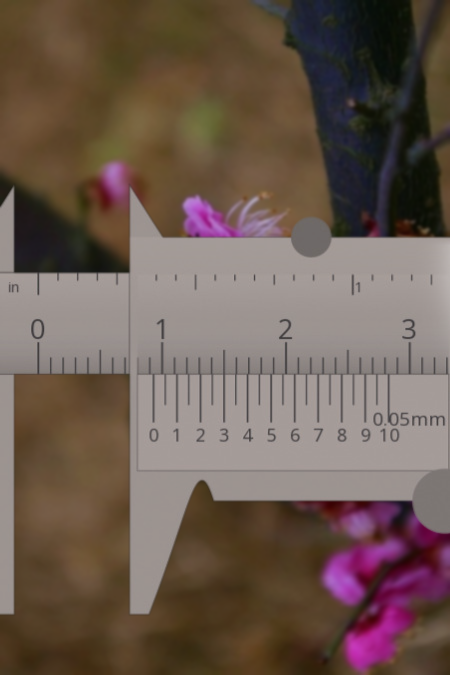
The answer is 9.3 mm
